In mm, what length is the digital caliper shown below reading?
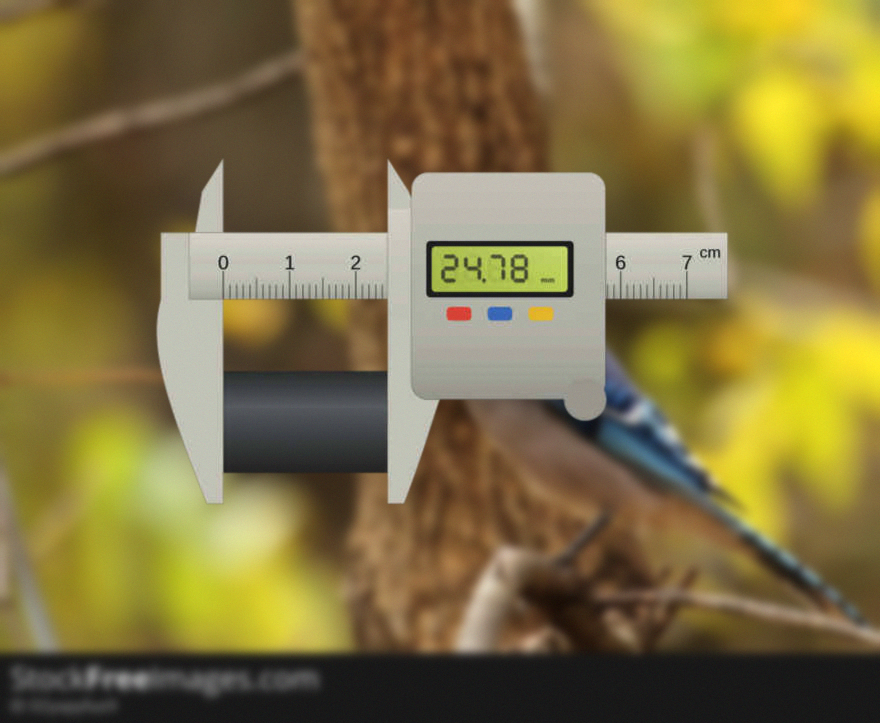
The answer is 24.78 mm
